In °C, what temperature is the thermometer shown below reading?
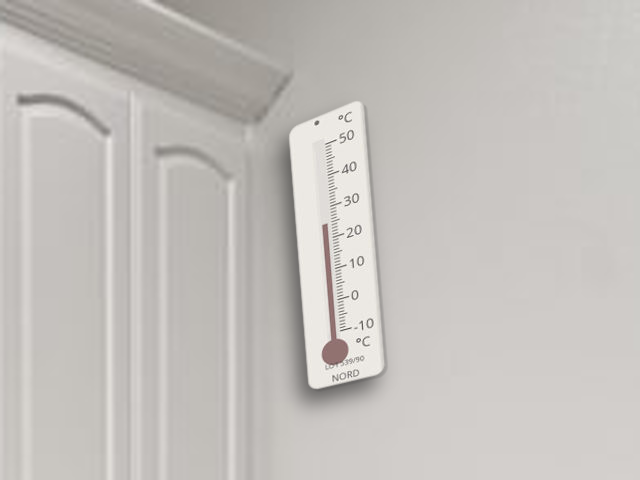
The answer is 25 °C
